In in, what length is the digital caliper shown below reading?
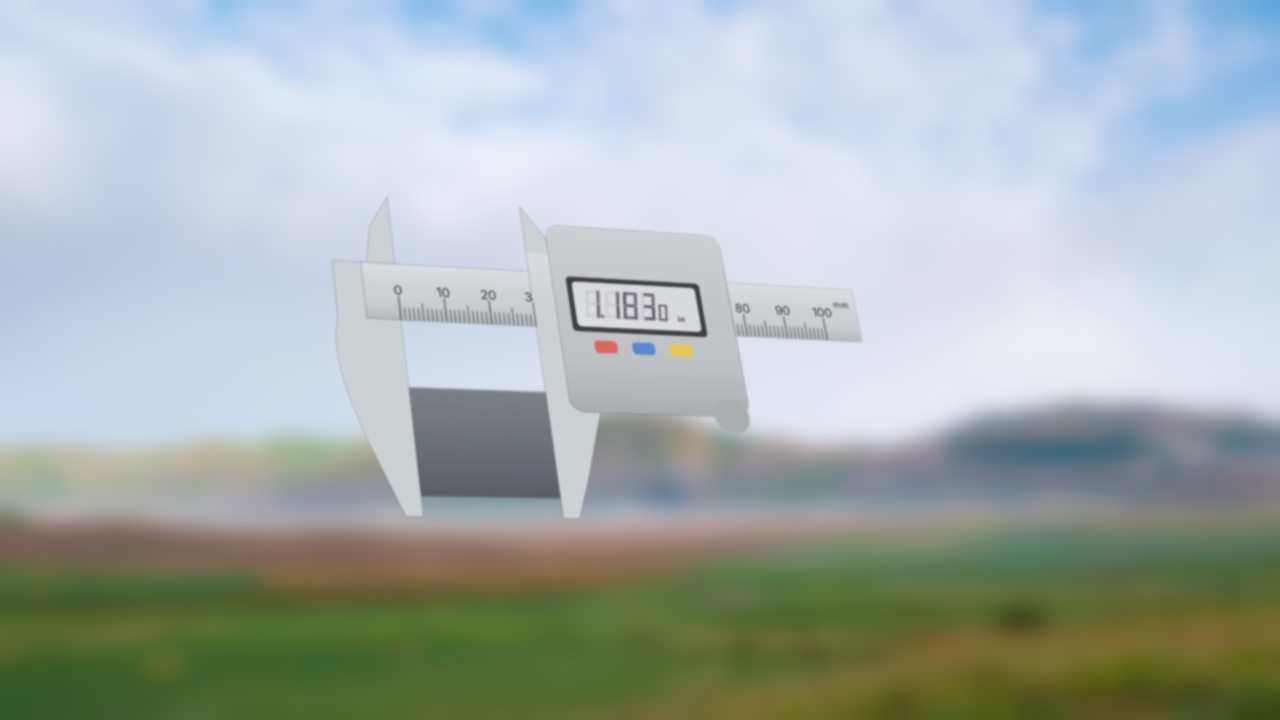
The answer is 1.1830 in
